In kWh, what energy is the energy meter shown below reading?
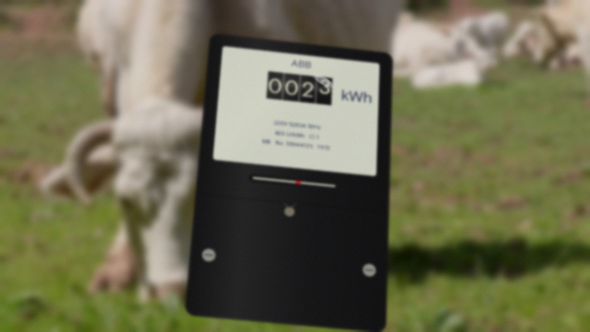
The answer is 23 kWh
